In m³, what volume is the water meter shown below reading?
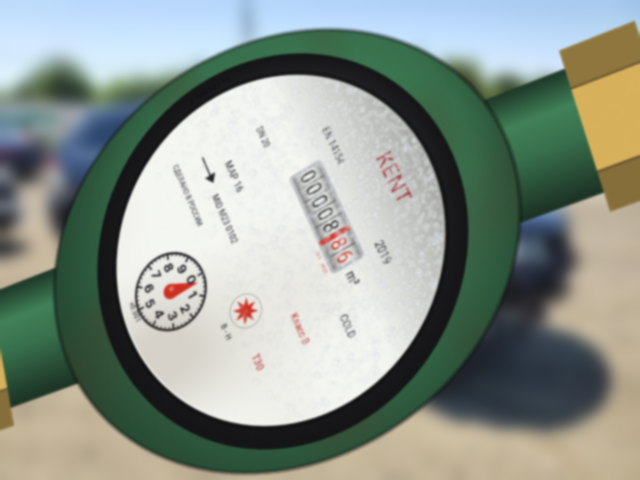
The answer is 8.860 m³
